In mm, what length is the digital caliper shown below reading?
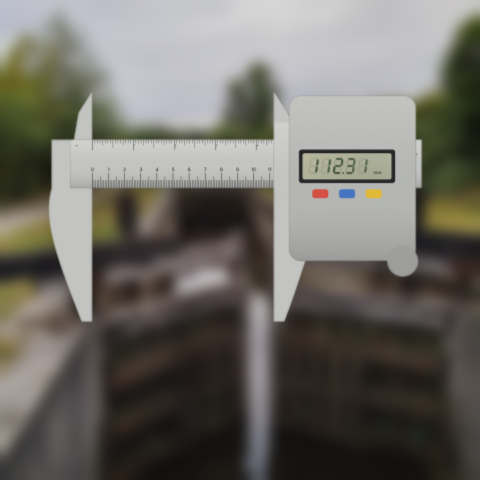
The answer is 112.31 mm
